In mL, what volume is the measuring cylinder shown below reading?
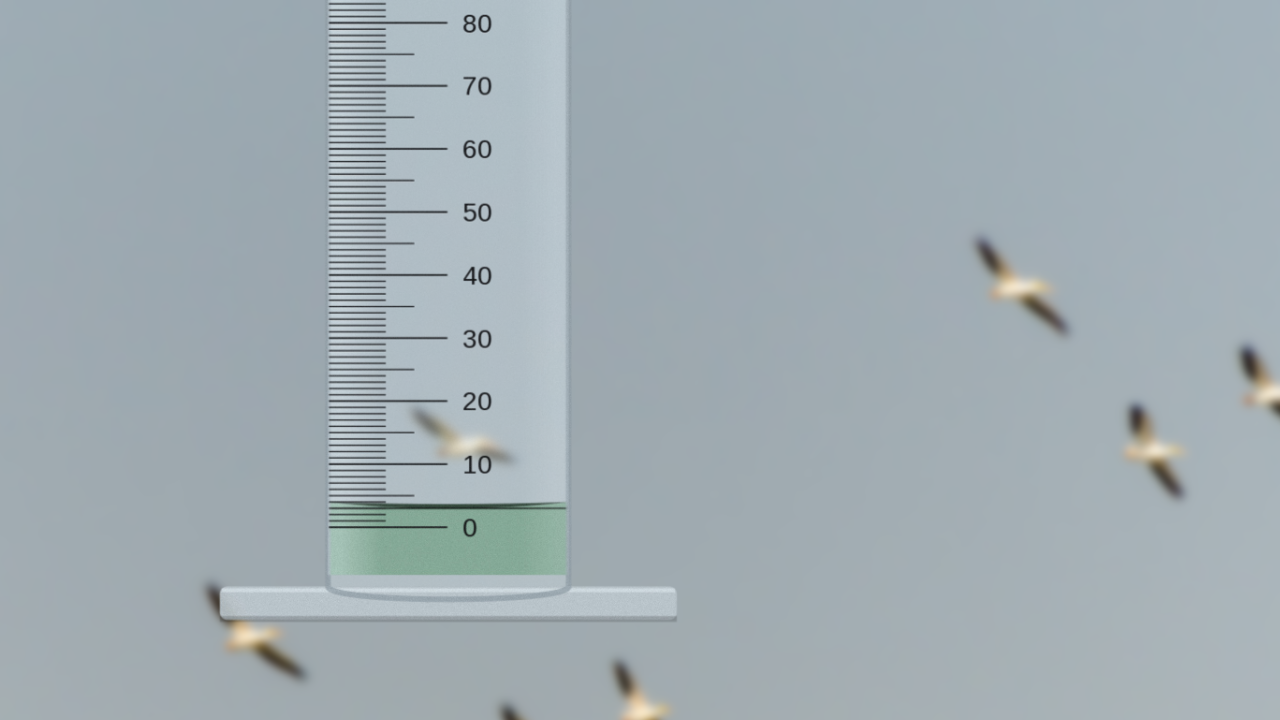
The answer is 3 mL
